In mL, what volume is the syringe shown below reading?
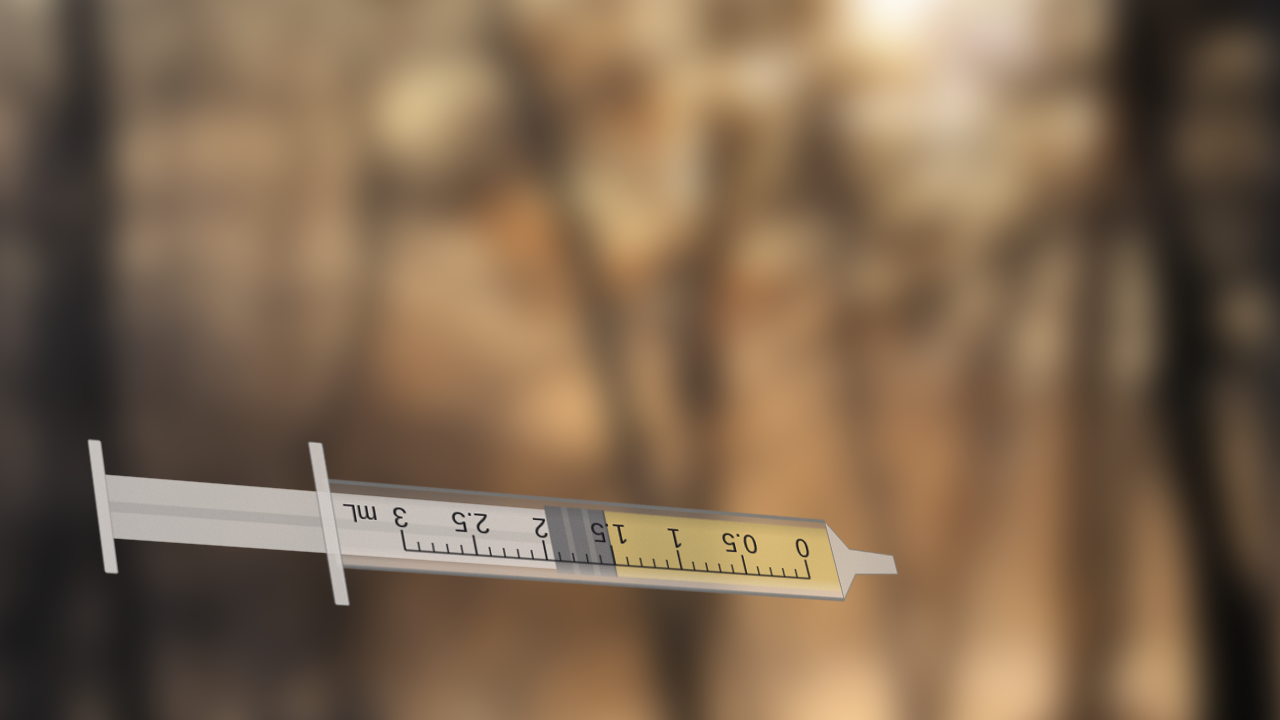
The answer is 1.5 mL
